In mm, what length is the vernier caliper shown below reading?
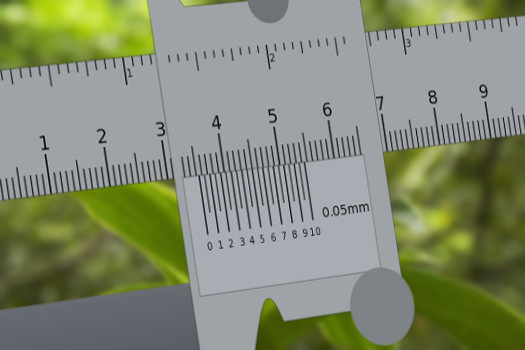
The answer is 35.5 mm
